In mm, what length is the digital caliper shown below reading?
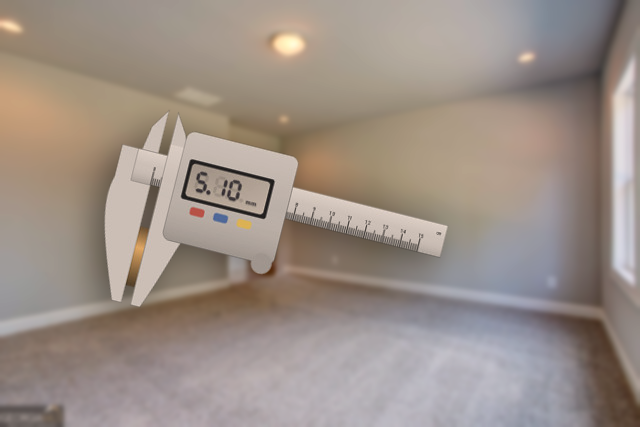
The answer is 5.10 mm
